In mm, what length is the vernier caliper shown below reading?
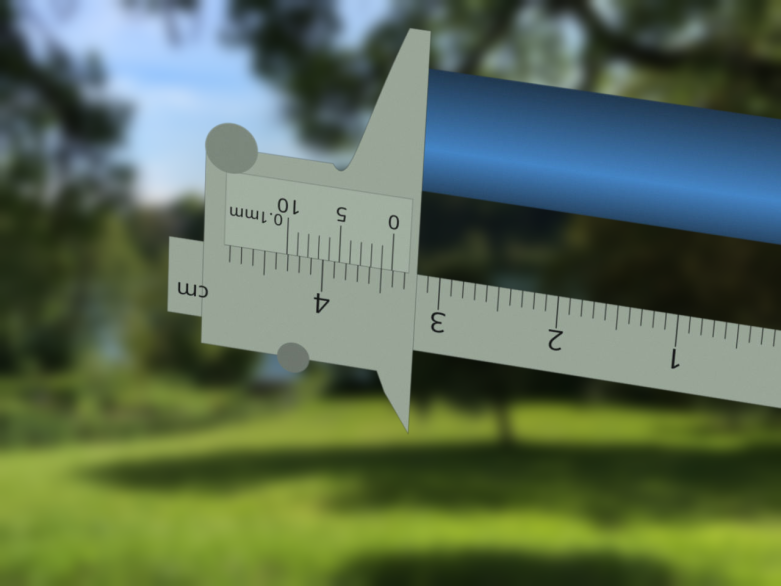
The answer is 34.1 mm
